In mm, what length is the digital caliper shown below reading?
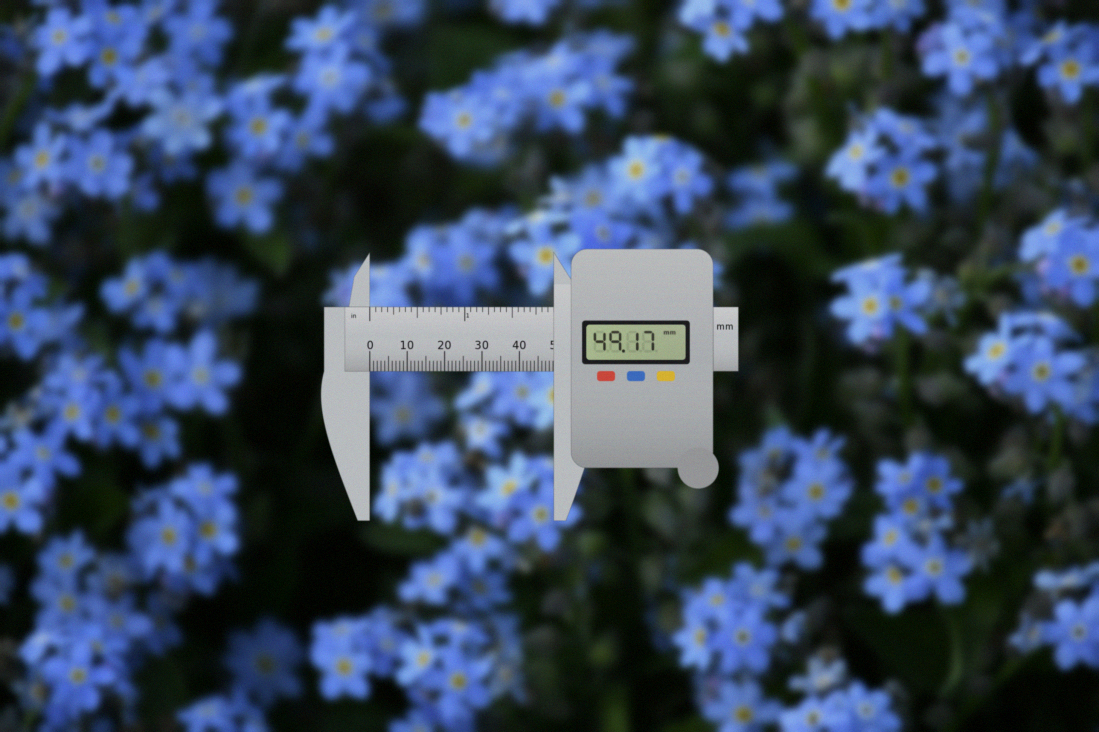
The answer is 49.17 mm
